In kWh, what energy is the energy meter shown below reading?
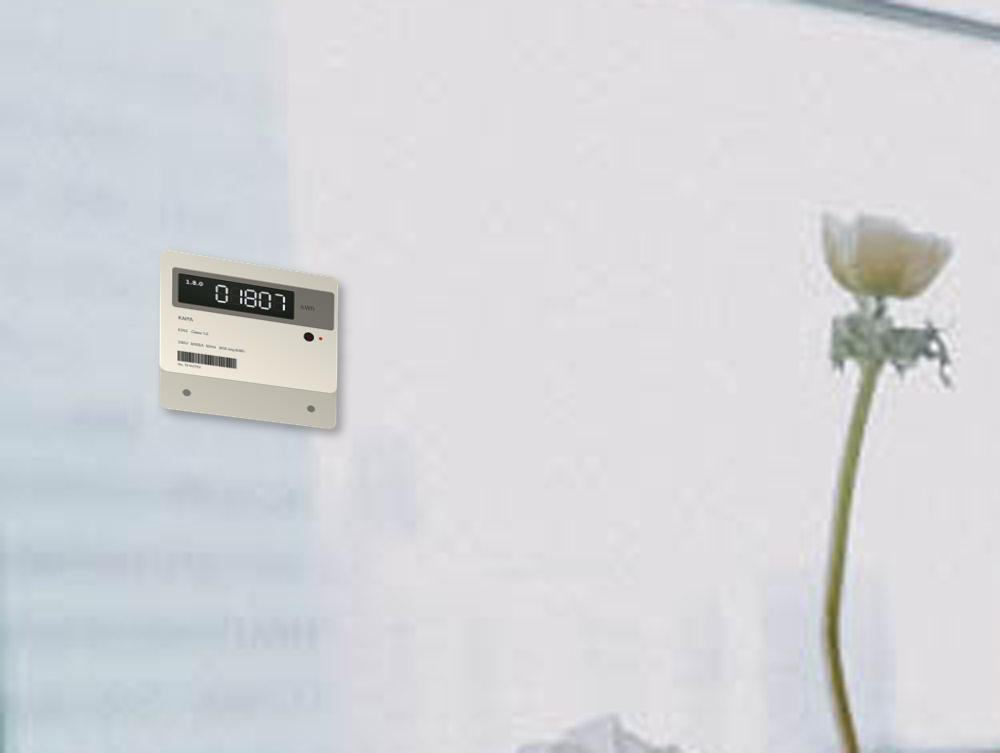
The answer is 1807 kWh
